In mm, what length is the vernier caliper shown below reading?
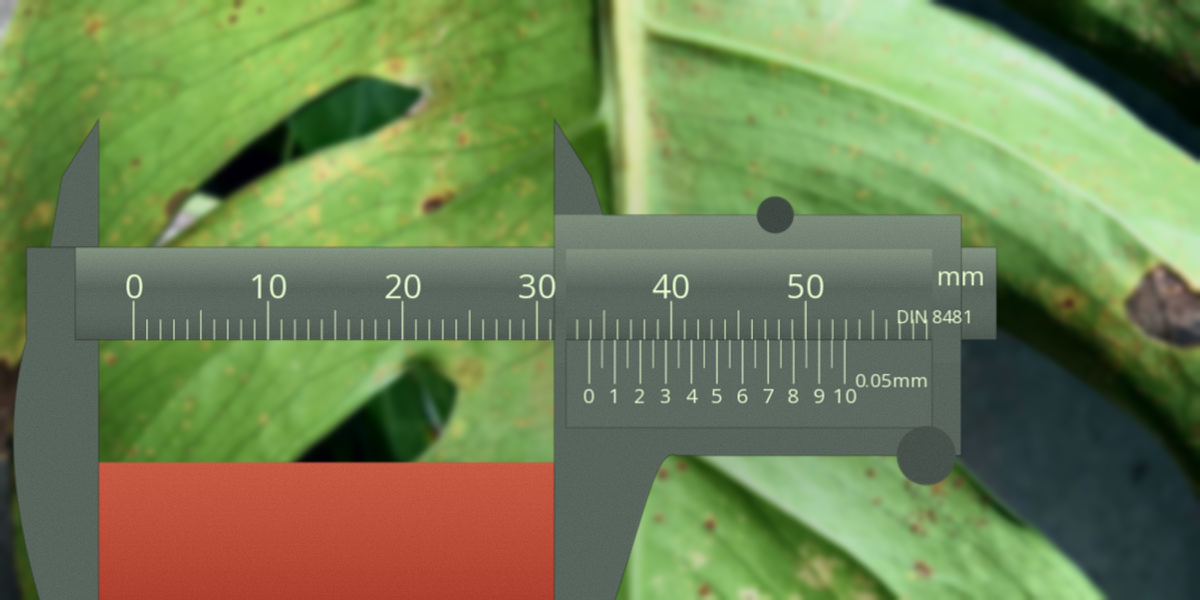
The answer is 33.9 mm
